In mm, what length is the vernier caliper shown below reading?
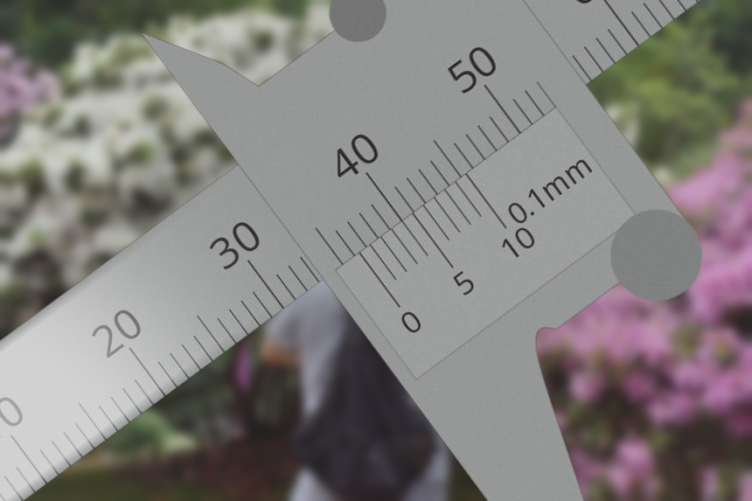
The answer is 36.4 mm
